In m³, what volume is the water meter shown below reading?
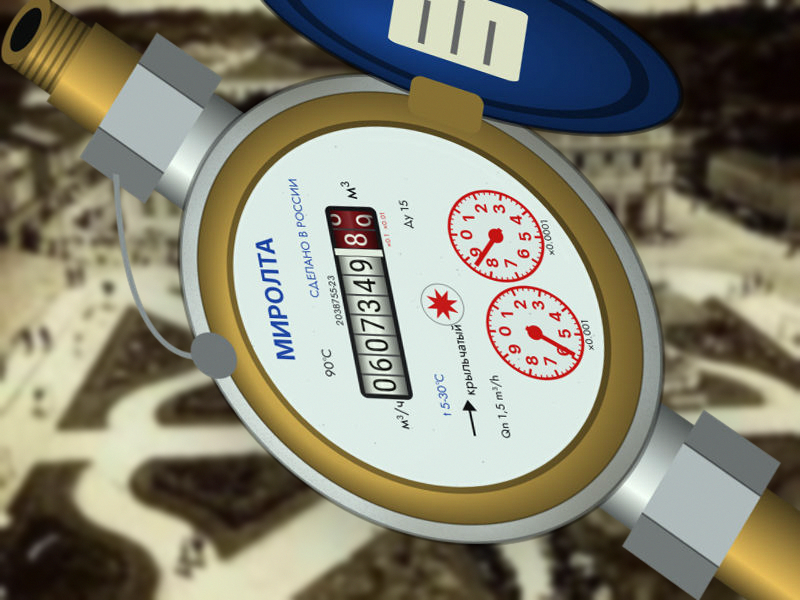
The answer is 607349.8858 m³
